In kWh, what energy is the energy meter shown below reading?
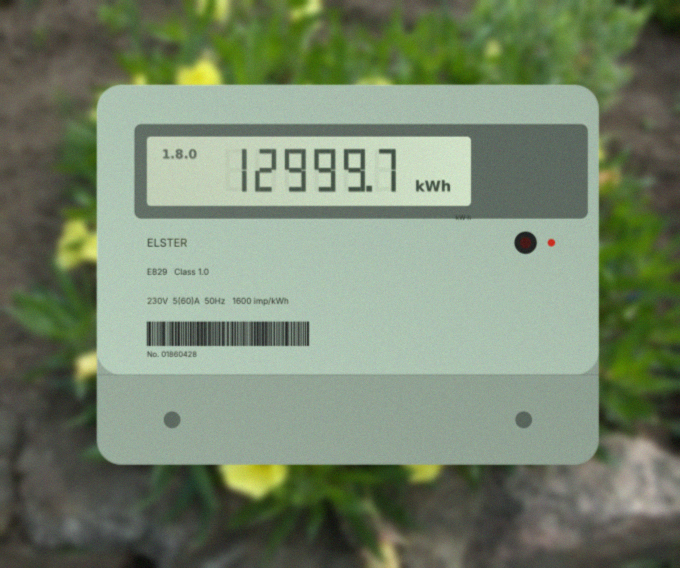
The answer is 12999.7 kWh
